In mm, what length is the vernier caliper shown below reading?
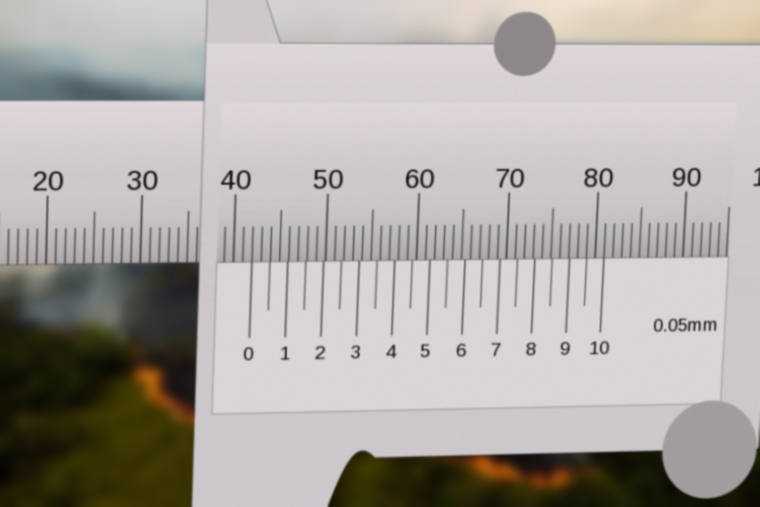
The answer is 42.0 mm
